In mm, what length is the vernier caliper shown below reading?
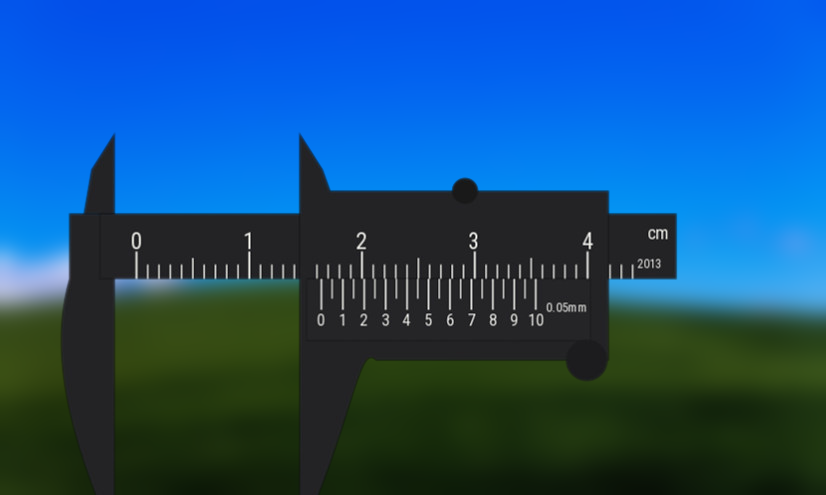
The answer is 16.4 mm
